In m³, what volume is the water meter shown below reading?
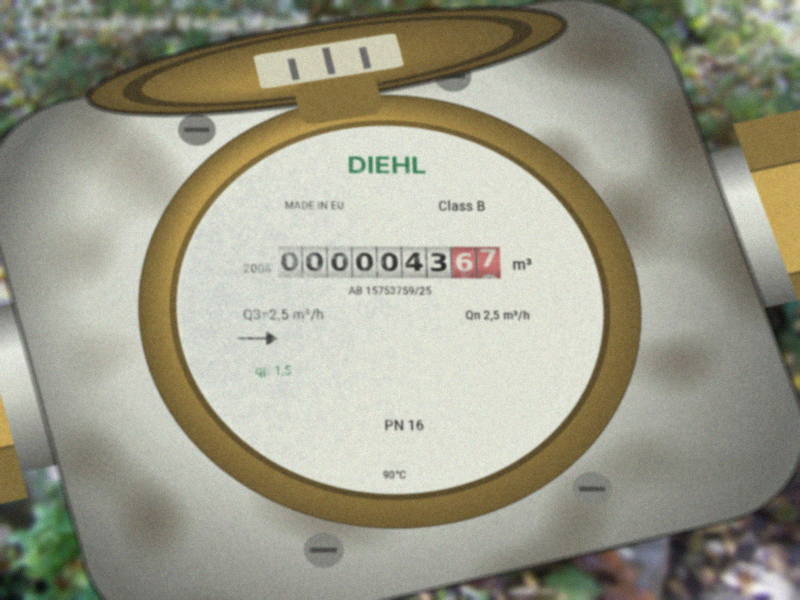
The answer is 43.67 m³
